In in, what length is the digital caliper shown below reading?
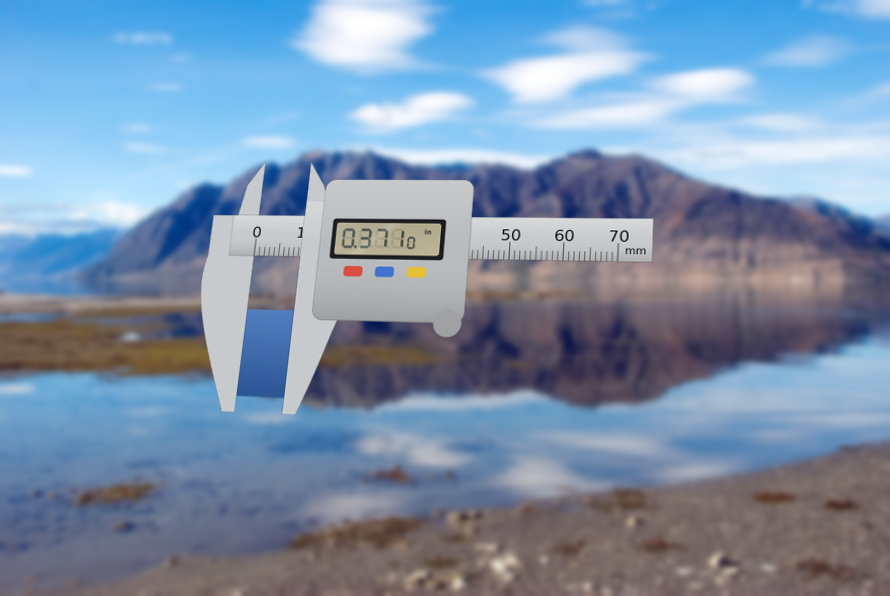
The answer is 0.3710 in
